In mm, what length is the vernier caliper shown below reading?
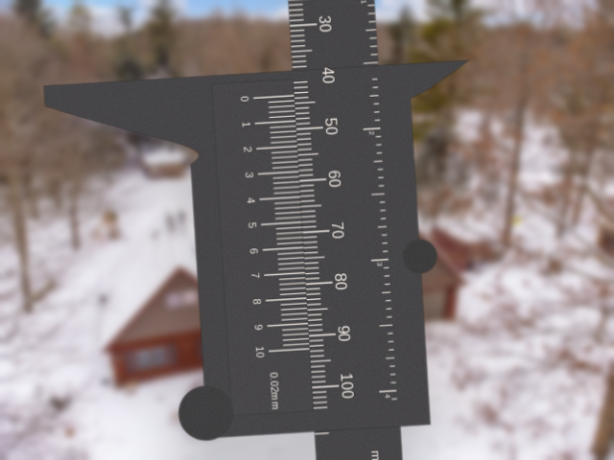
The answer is 43.5 mm
